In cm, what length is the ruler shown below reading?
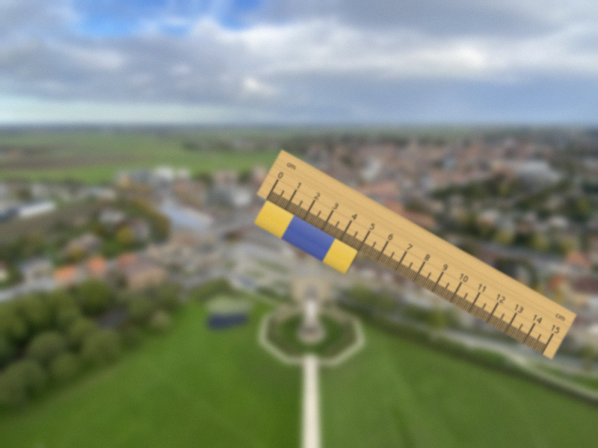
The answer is 5 cm
